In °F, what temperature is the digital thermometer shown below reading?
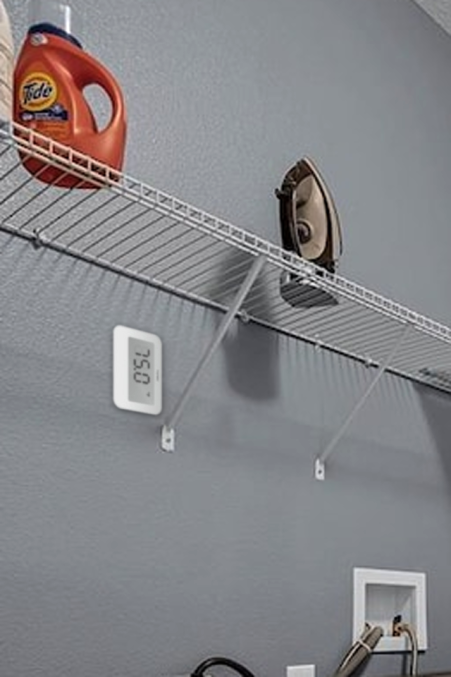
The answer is 75.0 °F
